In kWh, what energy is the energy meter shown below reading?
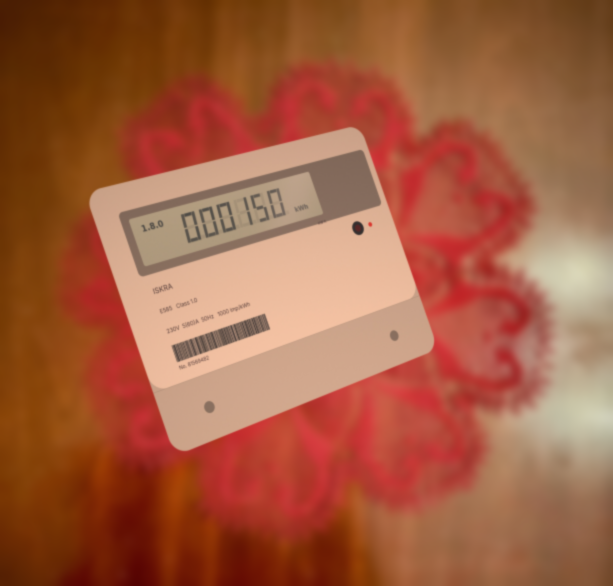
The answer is 150 kWh
